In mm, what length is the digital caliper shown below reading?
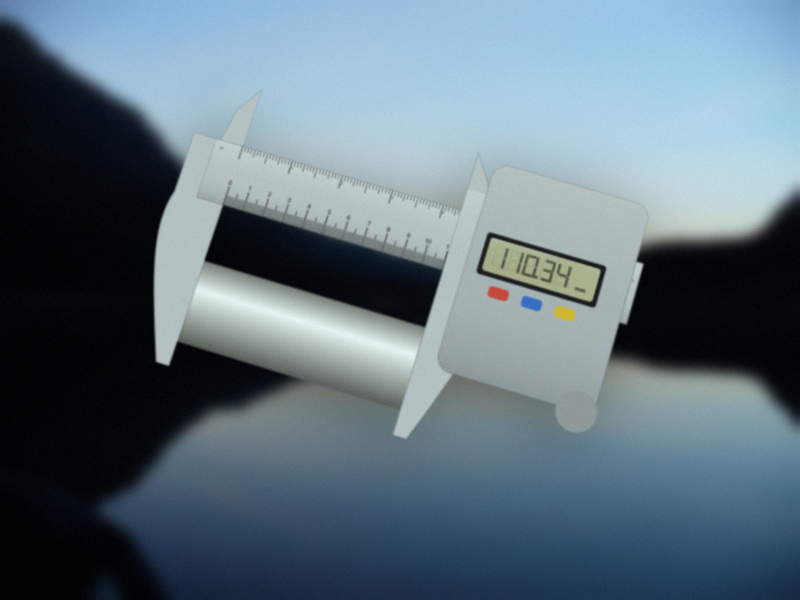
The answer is 110.34 mm
